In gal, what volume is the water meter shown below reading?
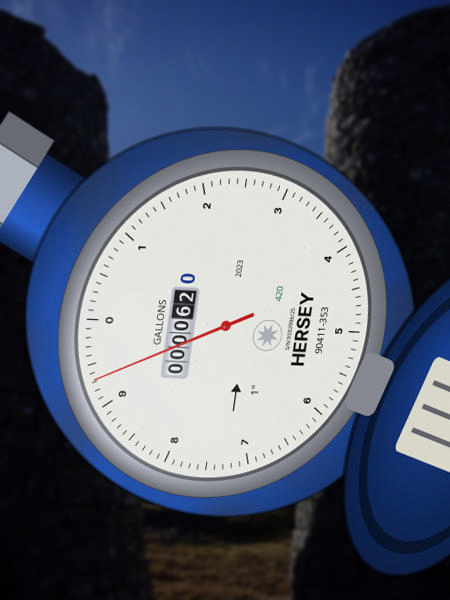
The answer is 619.3 gal
